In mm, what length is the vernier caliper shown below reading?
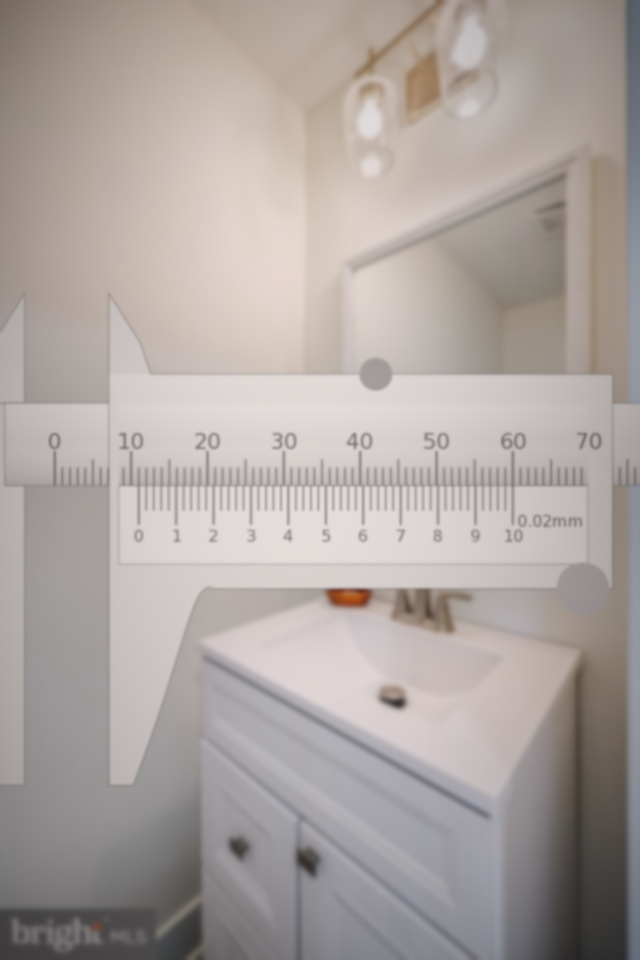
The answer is 11.0 mm
